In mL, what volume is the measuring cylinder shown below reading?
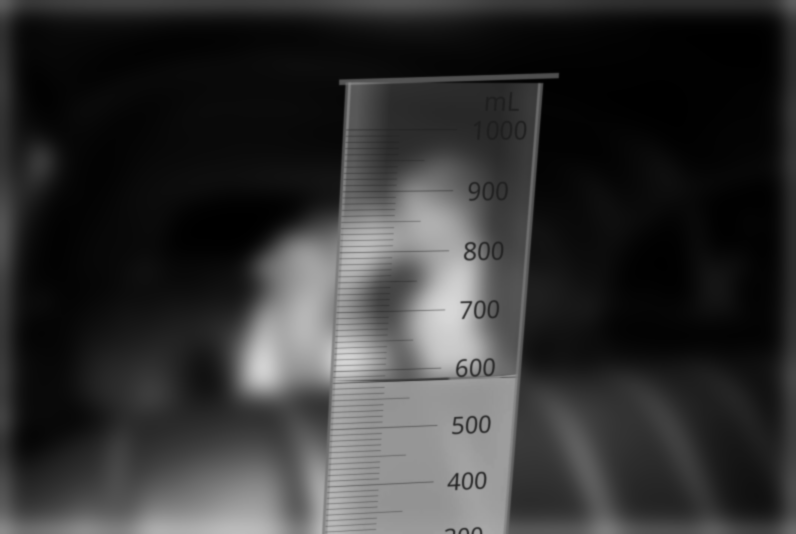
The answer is 580 mL
